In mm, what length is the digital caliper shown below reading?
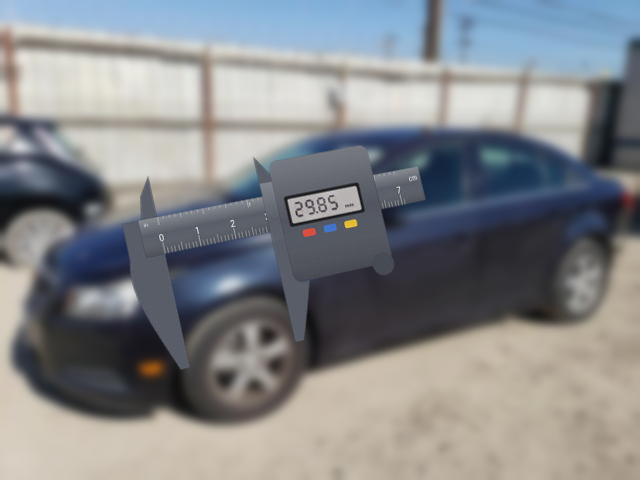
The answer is 29.85 mm
